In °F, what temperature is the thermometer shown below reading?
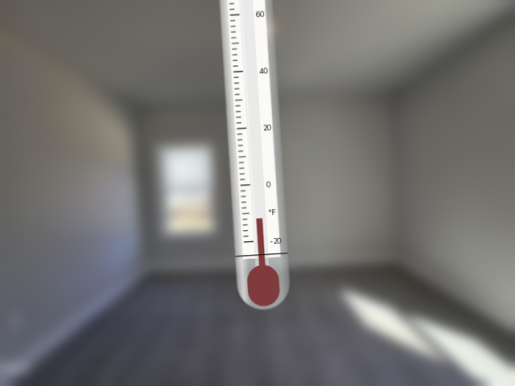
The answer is -12 °F
